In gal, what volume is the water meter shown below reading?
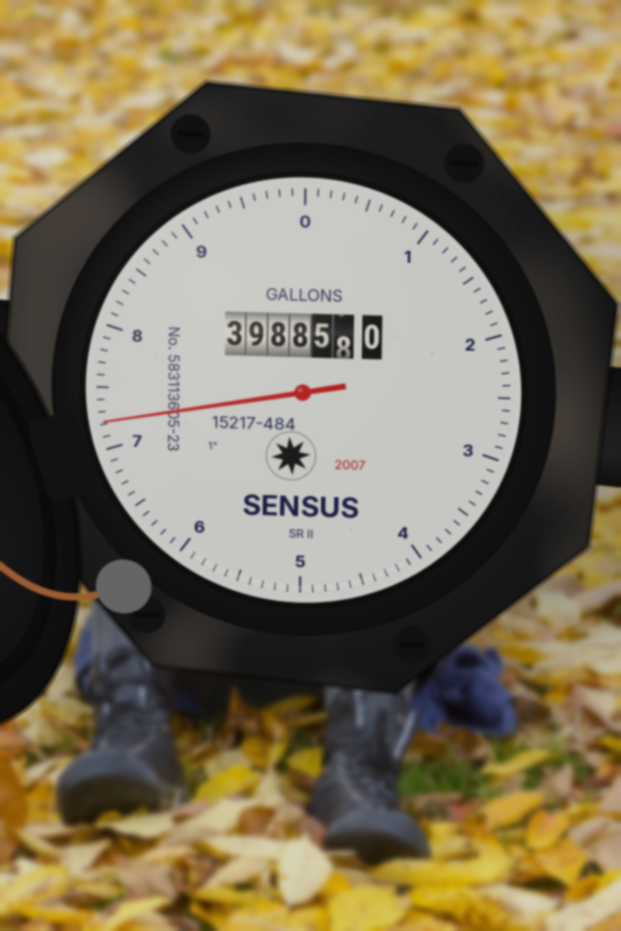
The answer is 3988577.2 gal
